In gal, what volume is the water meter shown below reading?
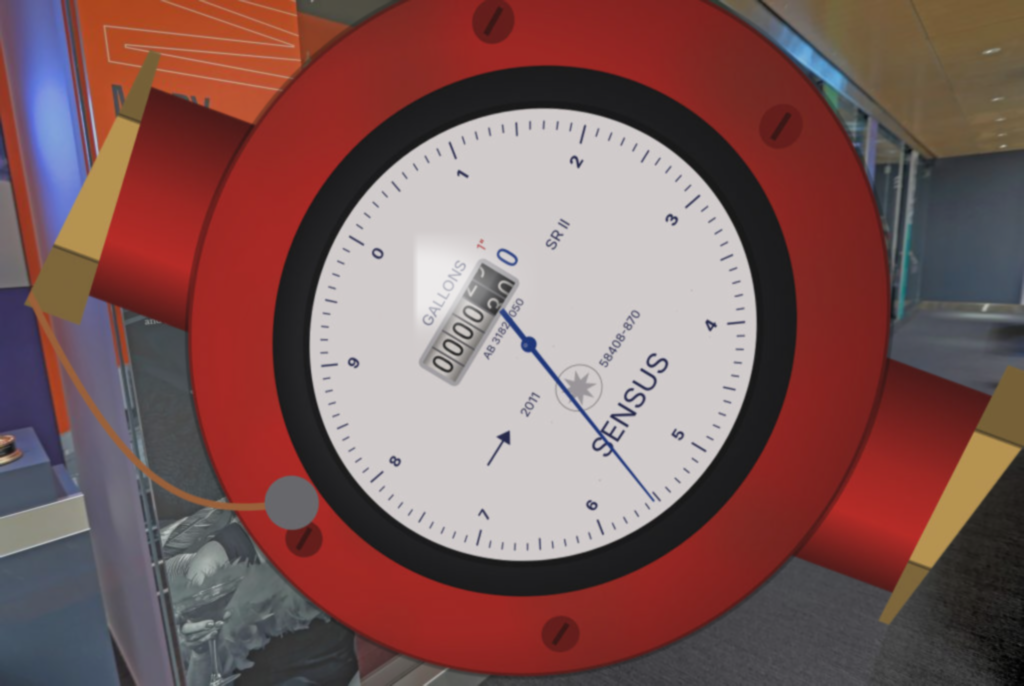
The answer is 295.5 gal
